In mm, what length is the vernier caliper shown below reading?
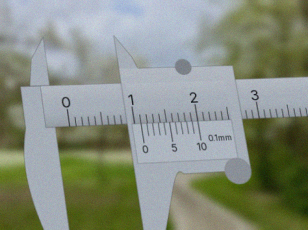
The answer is 11.0 mm
